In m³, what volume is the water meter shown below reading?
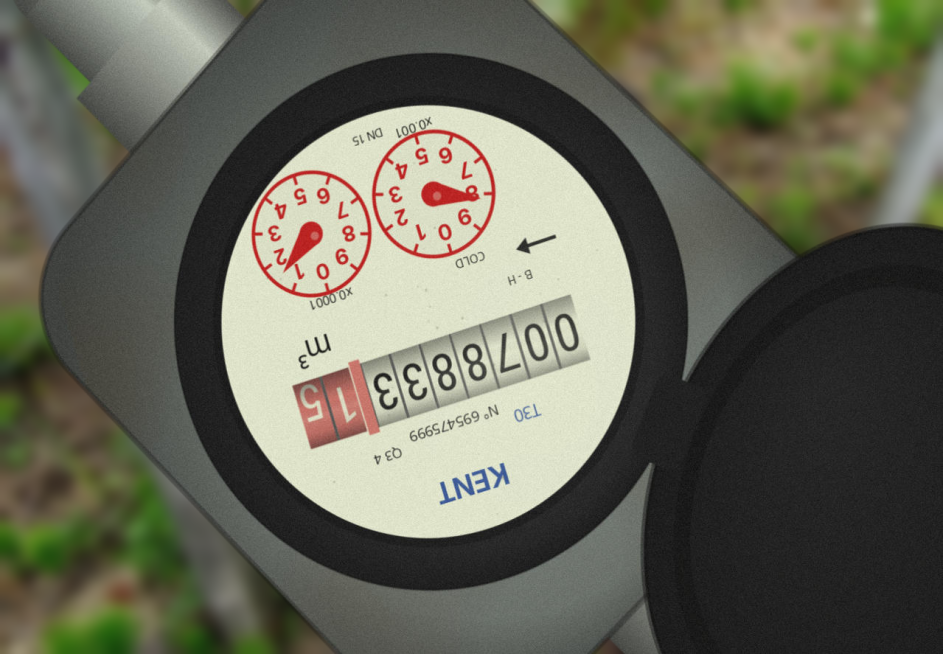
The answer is 78833.1481 m³
